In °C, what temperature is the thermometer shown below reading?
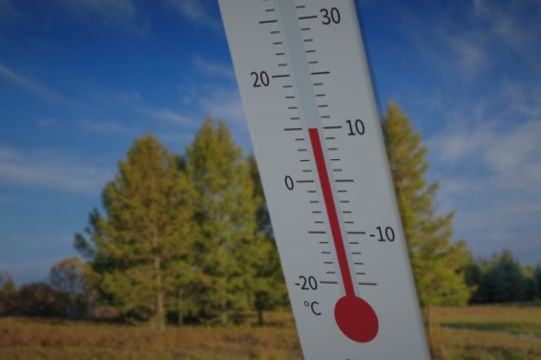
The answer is 10 °C
